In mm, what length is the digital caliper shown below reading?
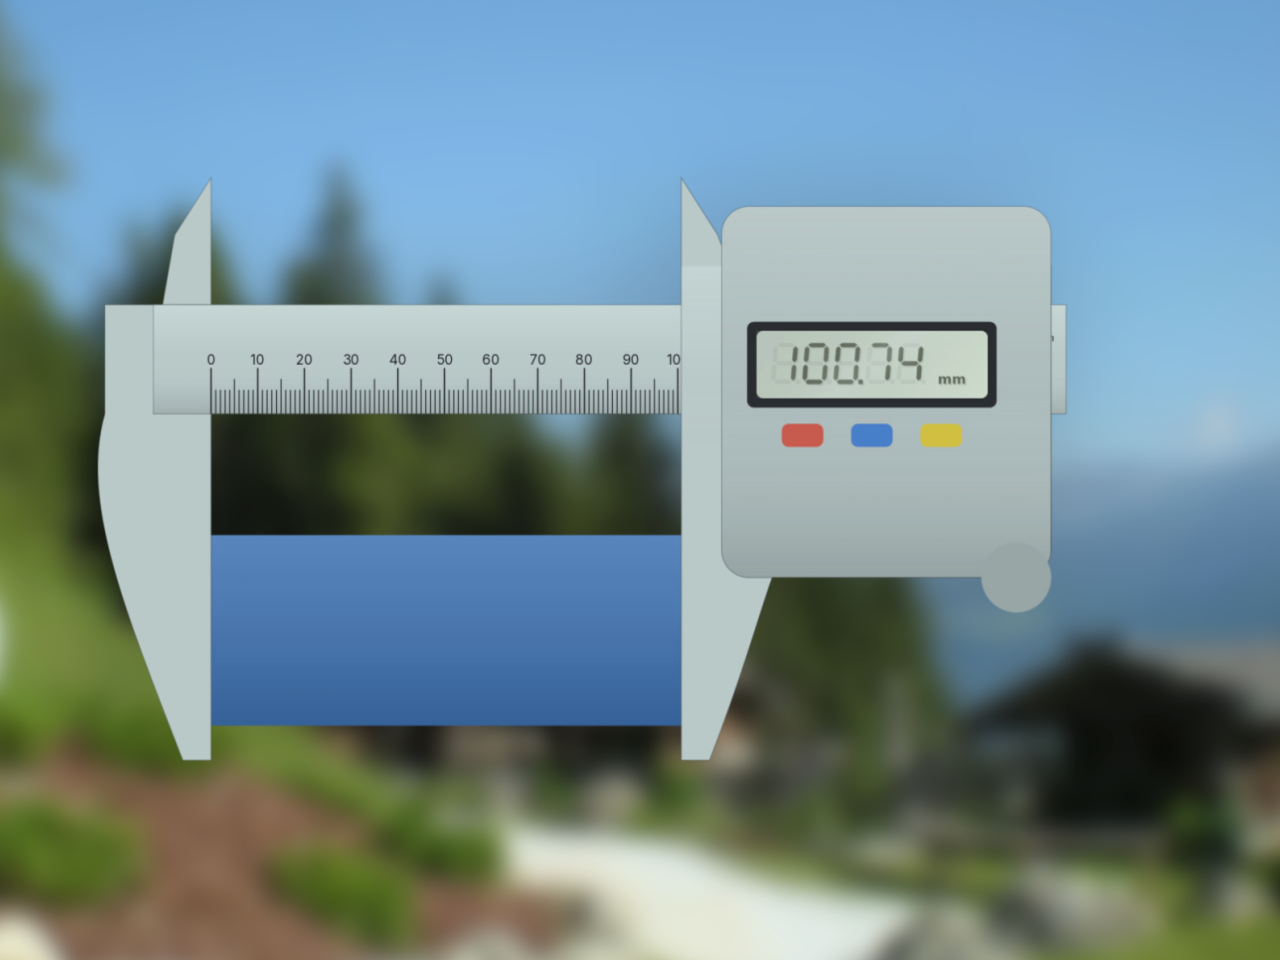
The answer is 100.74 mm
